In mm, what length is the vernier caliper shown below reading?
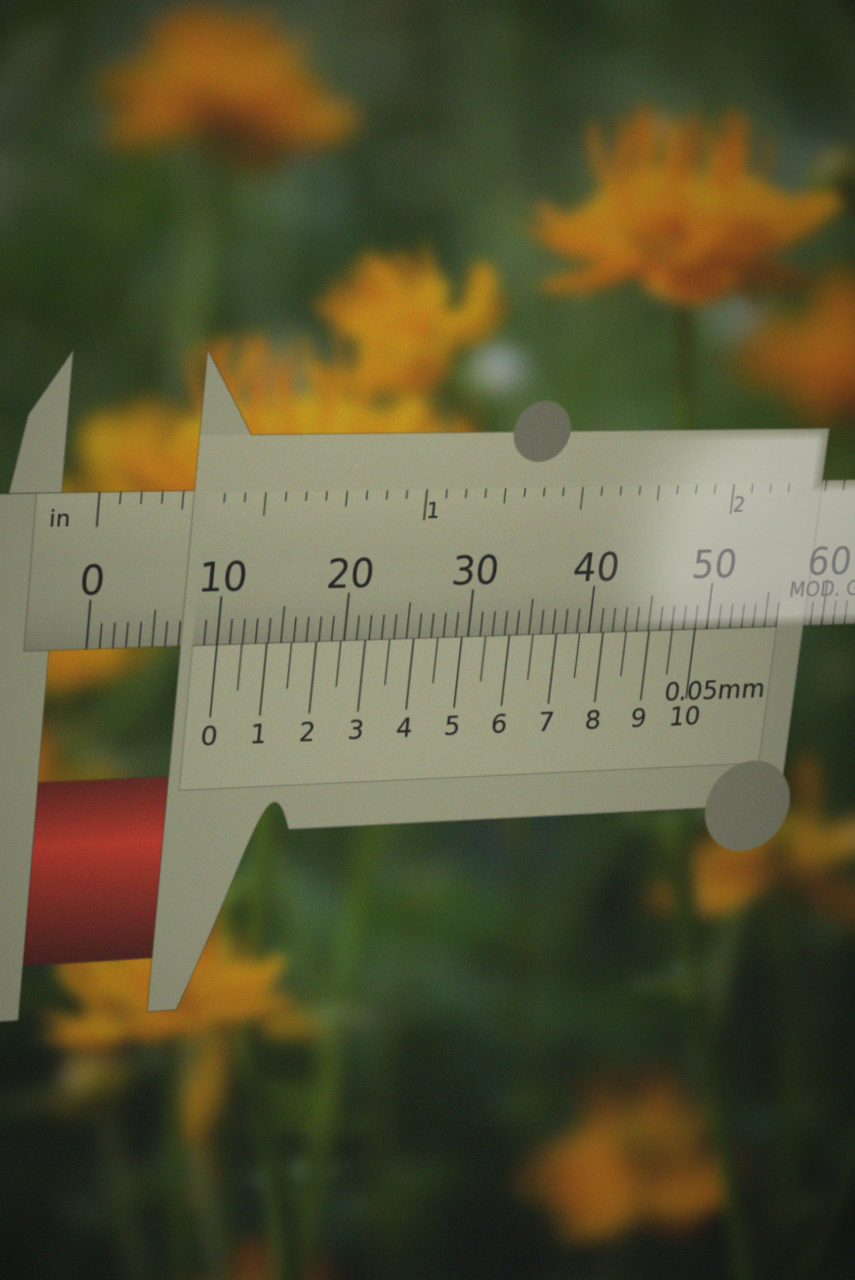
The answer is 10.0 mm
